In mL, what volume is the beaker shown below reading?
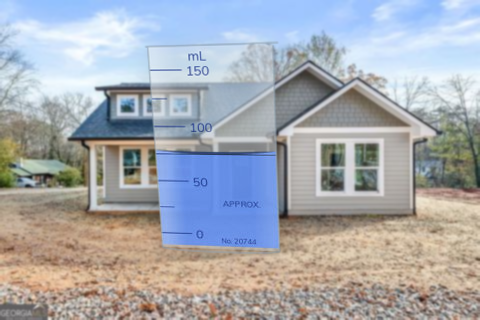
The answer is 75 mL
